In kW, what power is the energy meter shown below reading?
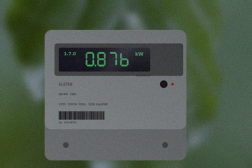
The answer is 0.876 kW
